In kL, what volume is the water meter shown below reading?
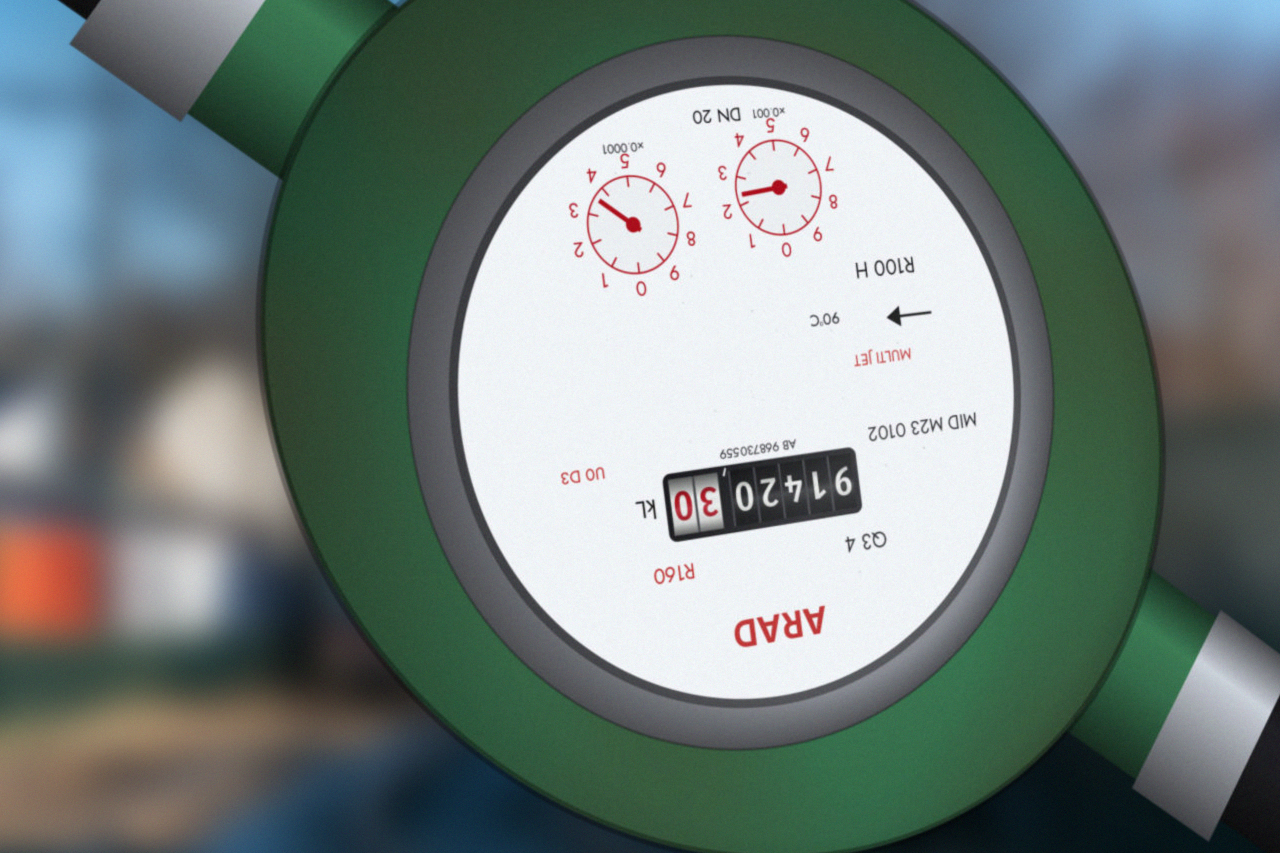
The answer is 91420.3023 kL
